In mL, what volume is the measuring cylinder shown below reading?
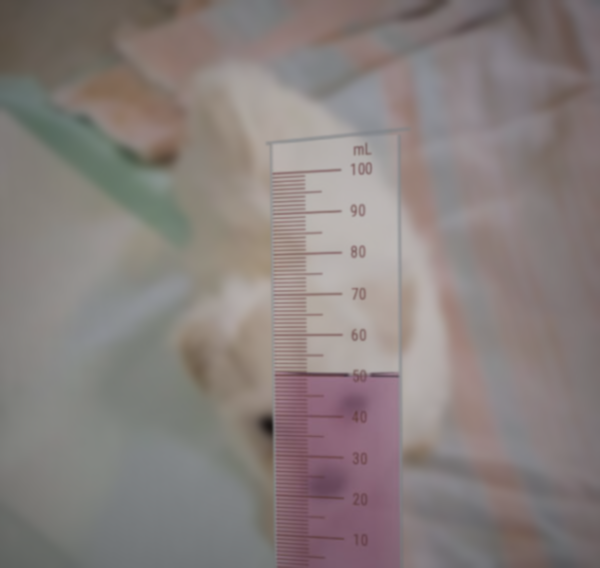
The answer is 50 mL
